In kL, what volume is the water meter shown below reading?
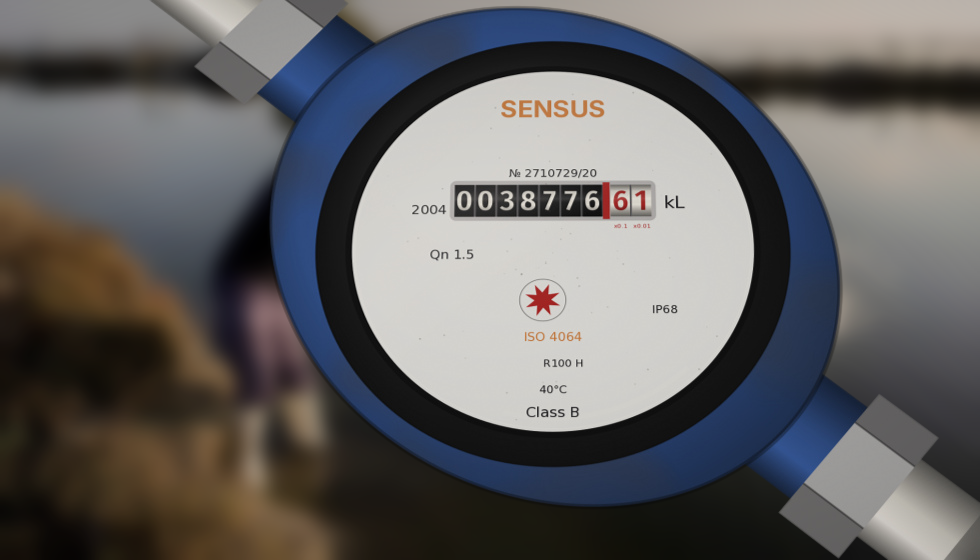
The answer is 38776.61 kL
